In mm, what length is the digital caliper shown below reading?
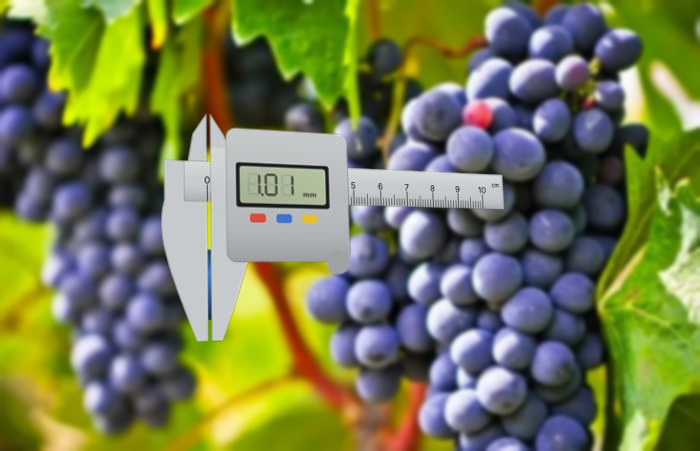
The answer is 1.01 mm
